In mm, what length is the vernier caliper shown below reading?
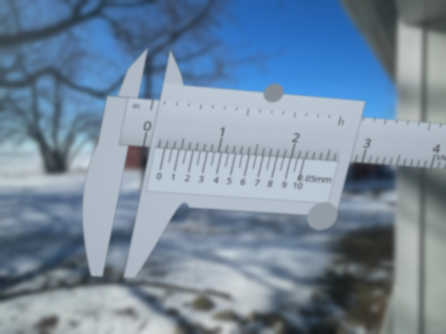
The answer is 2.8 mm
